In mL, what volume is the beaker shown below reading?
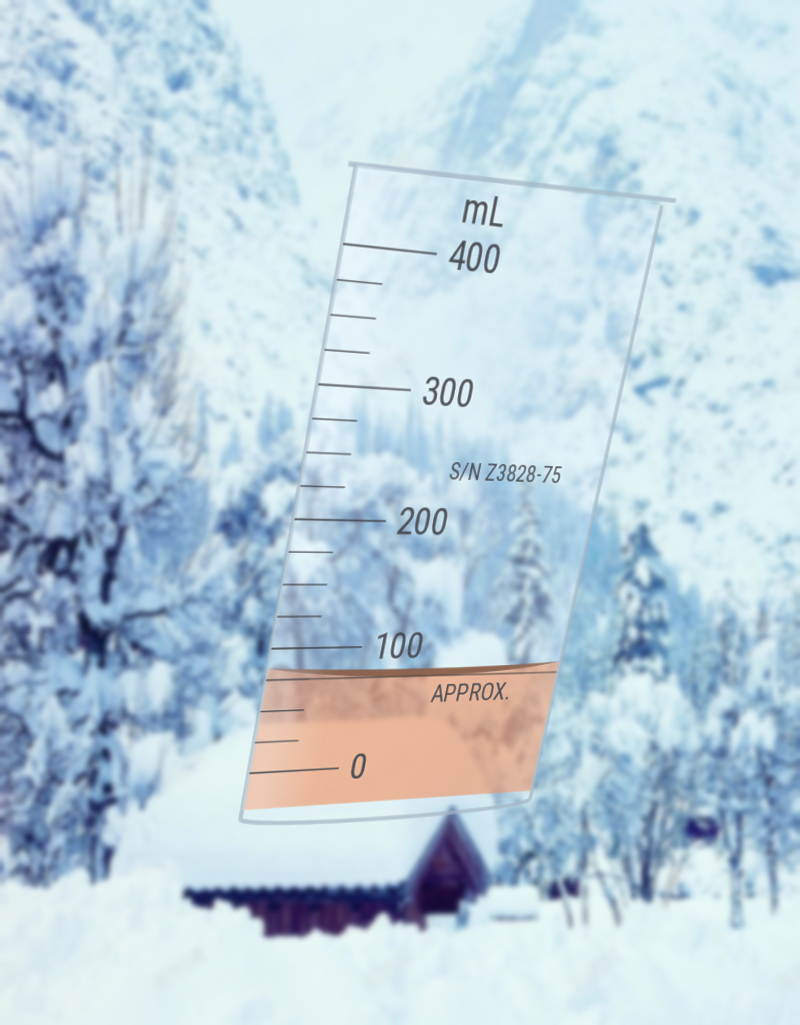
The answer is 75 mL
